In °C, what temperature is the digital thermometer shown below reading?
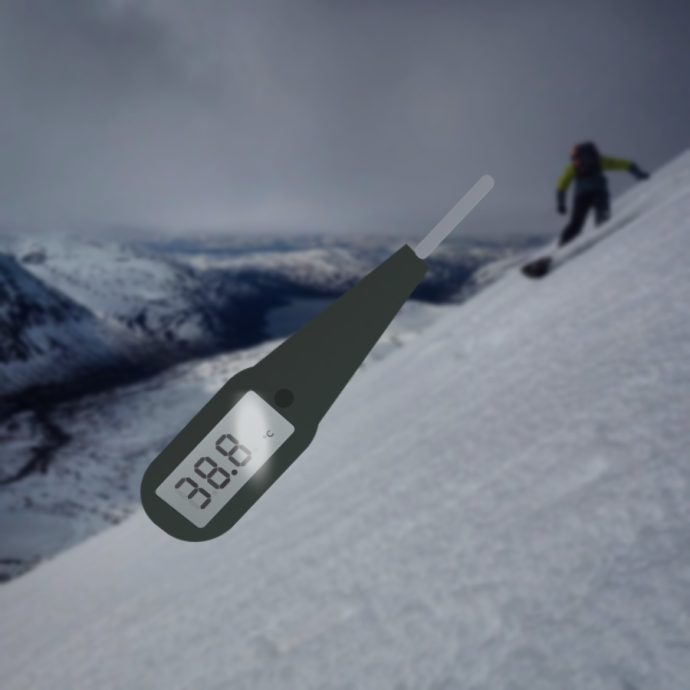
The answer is 38.8 °C
